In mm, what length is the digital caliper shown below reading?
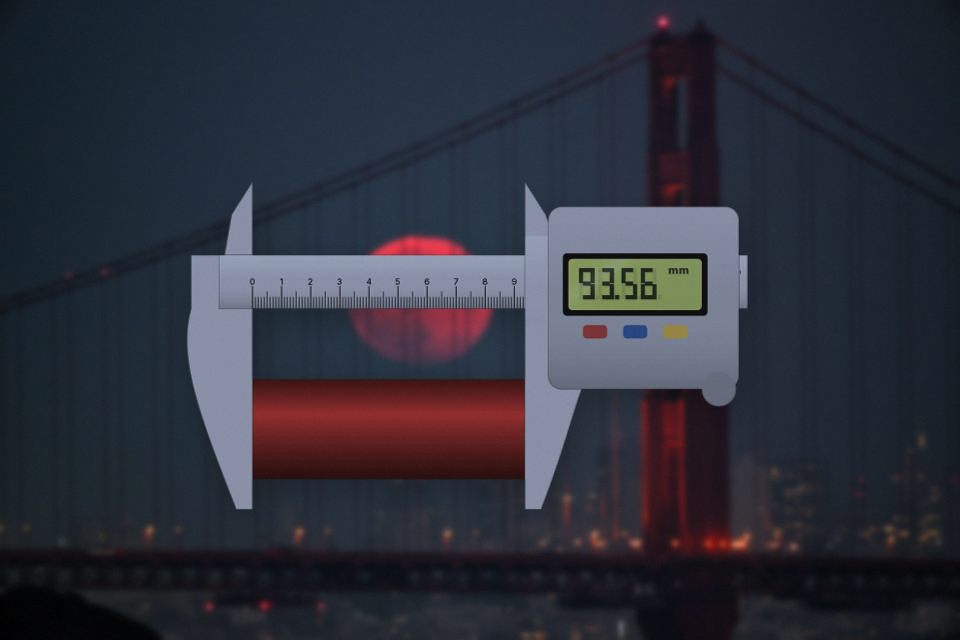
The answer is 93.56 mm
